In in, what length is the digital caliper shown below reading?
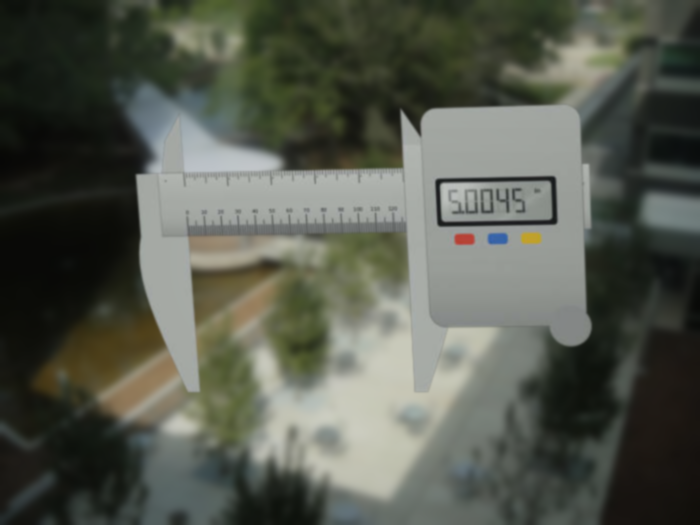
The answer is 5.0045 in
